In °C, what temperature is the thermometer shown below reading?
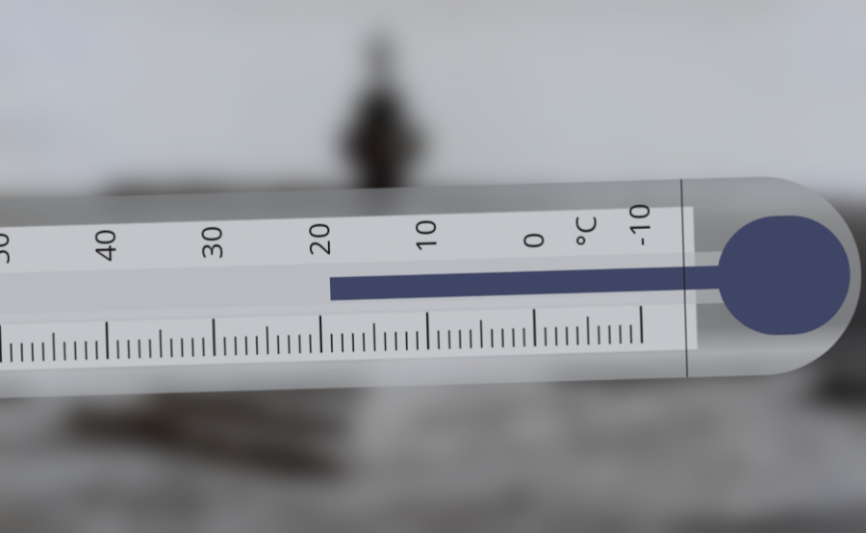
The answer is 19 °C
